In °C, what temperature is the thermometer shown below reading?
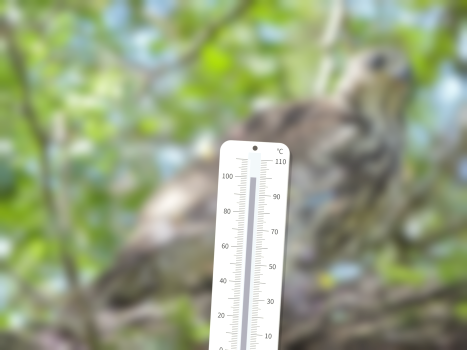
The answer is 100 °C
